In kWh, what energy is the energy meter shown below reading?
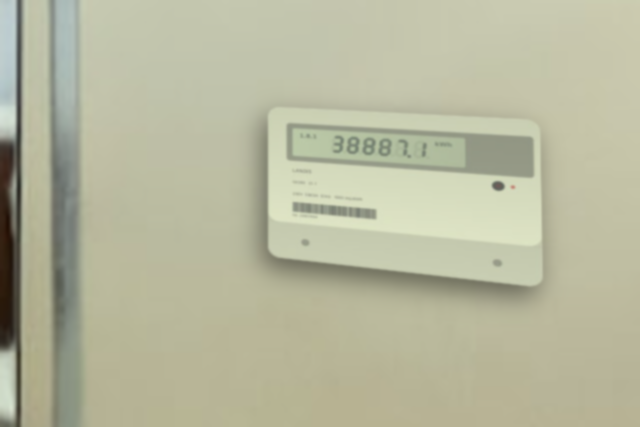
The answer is 38887.1 kWh
